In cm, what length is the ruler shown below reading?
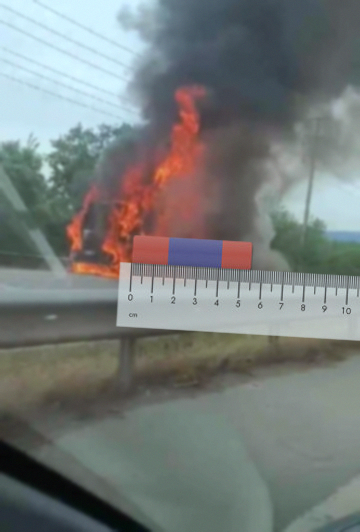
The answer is 5.5 cm
